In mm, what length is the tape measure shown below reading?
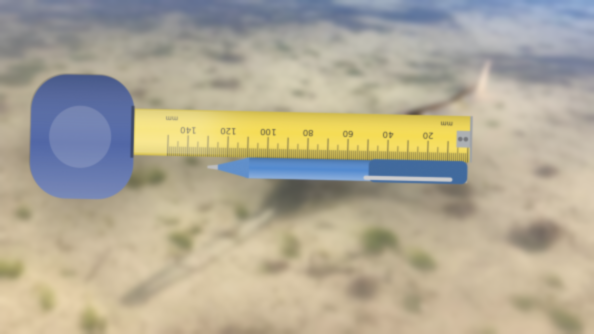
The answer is 130 mm
